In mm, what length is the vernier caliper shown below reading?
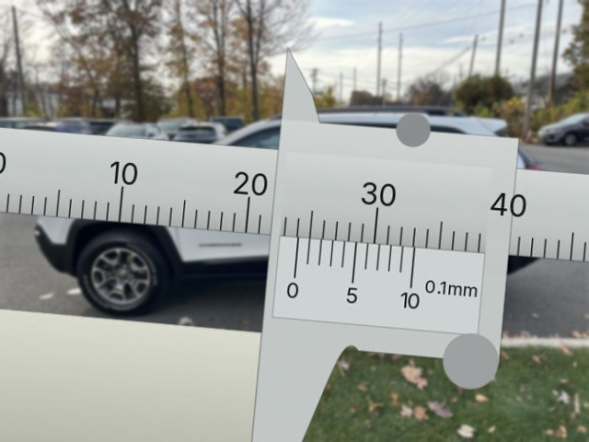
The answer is 24.1 mm
